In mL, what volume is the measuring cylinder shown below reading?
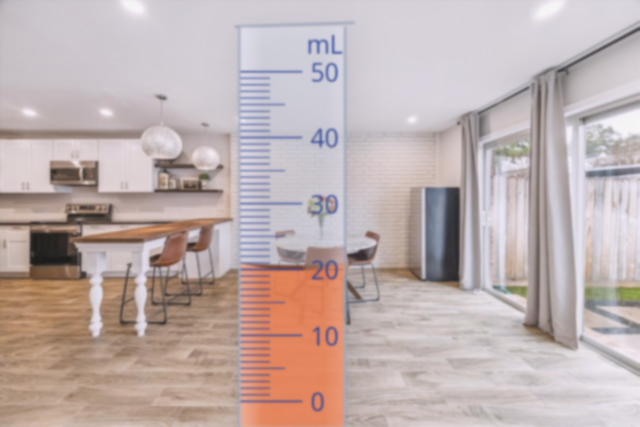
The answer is 20 mL
